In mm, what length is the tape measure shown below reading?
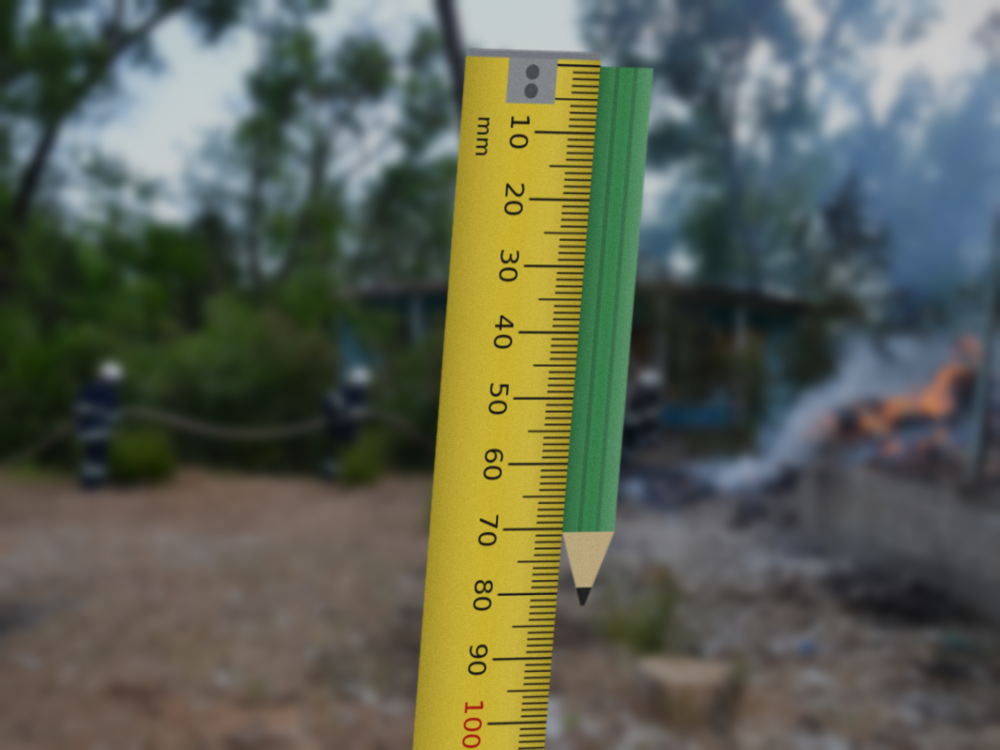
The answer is 82 mm
